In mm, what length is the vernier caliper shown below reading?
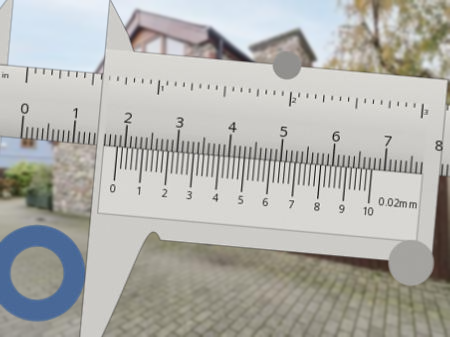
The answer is 18.5 mm
